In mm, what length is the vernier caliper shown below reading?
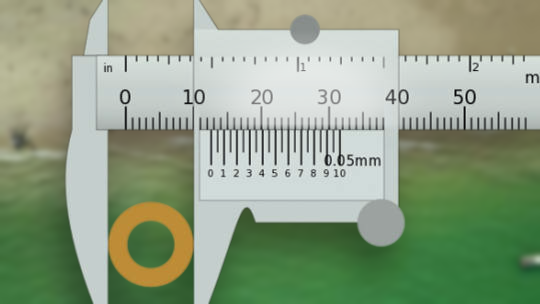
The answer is 12.6 mm
